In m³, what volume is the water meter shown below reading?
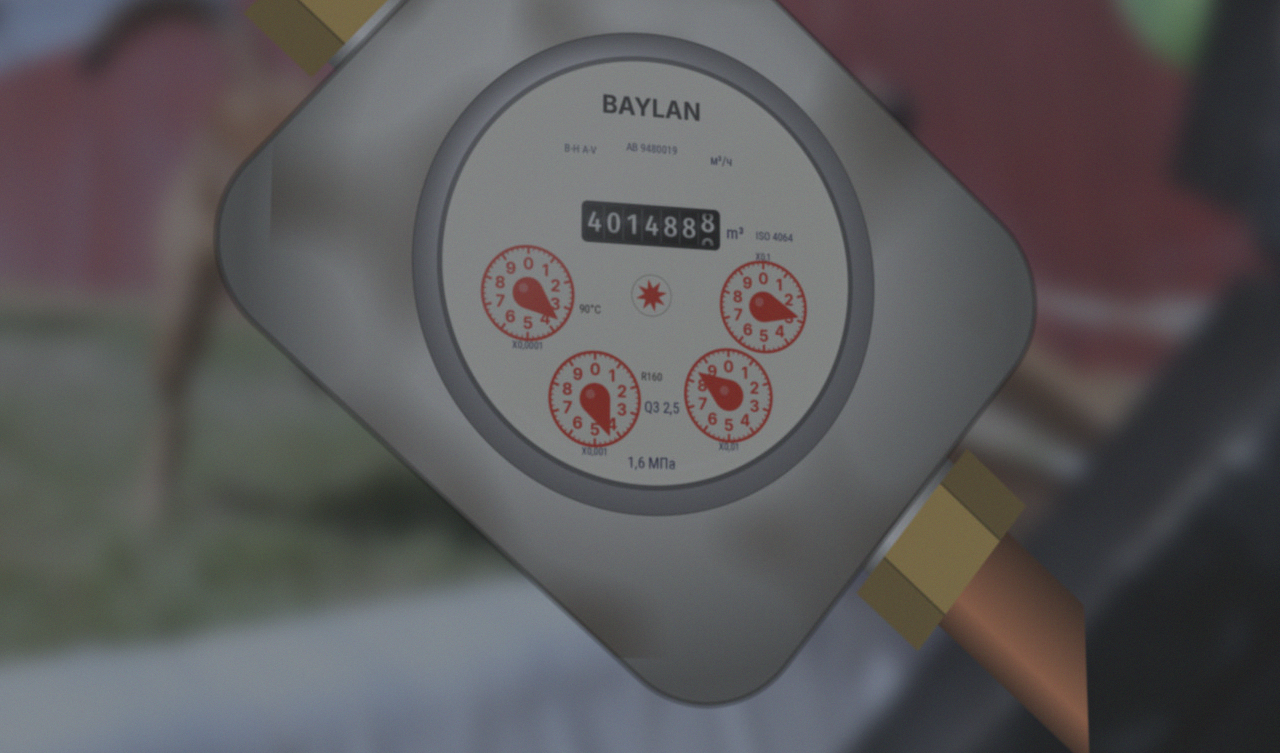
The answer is 4014888.2843 m³
